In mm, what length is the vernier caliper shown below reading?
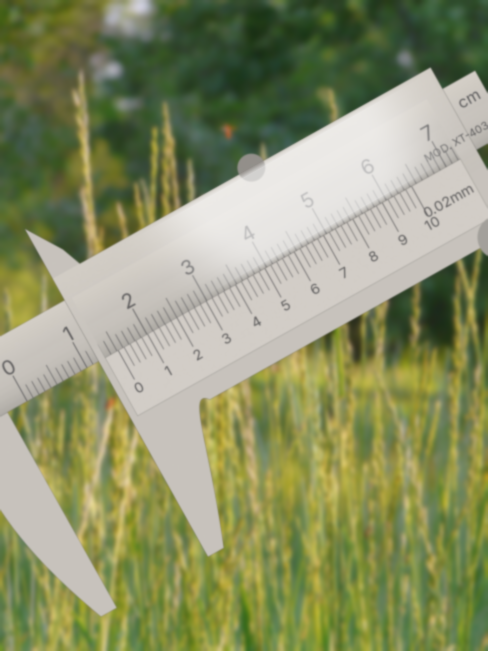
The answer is 15.2 mm
